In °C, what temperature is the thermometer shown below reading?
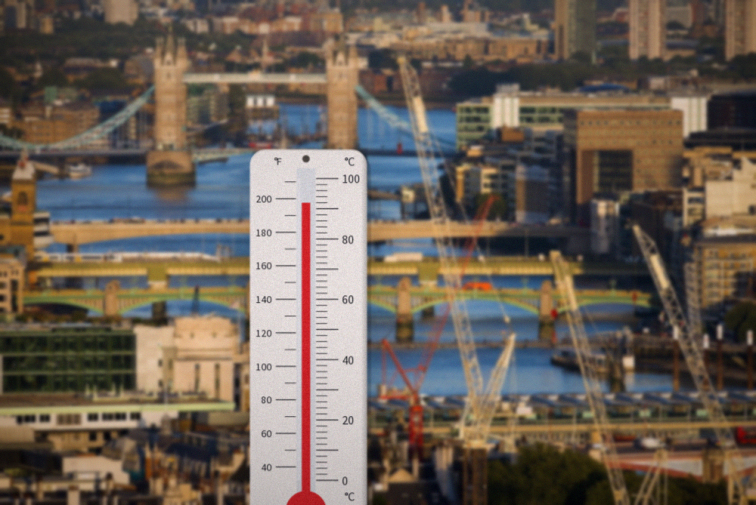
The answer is 92 °C
